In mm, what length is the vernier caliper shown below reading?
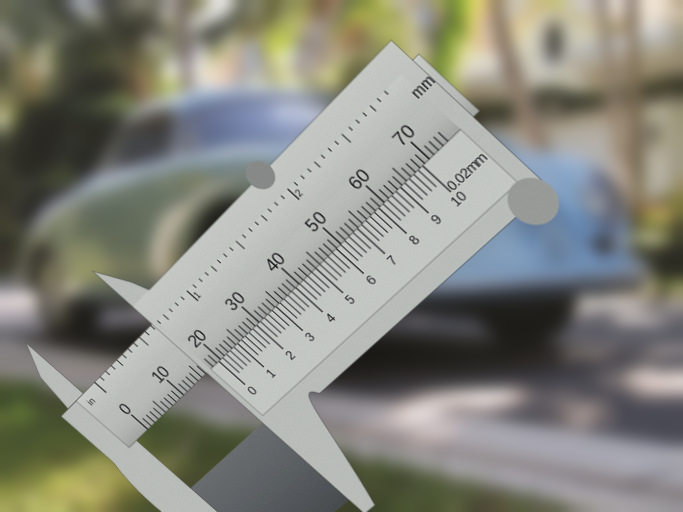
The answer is 19.5 mm
